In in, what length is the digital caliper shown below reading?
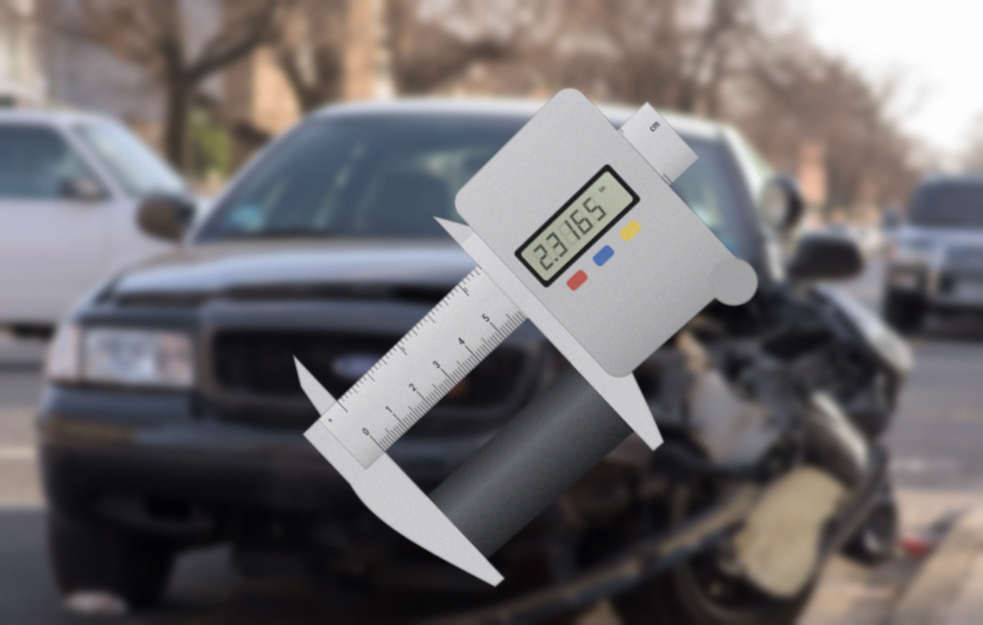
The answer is 2.3165 in
